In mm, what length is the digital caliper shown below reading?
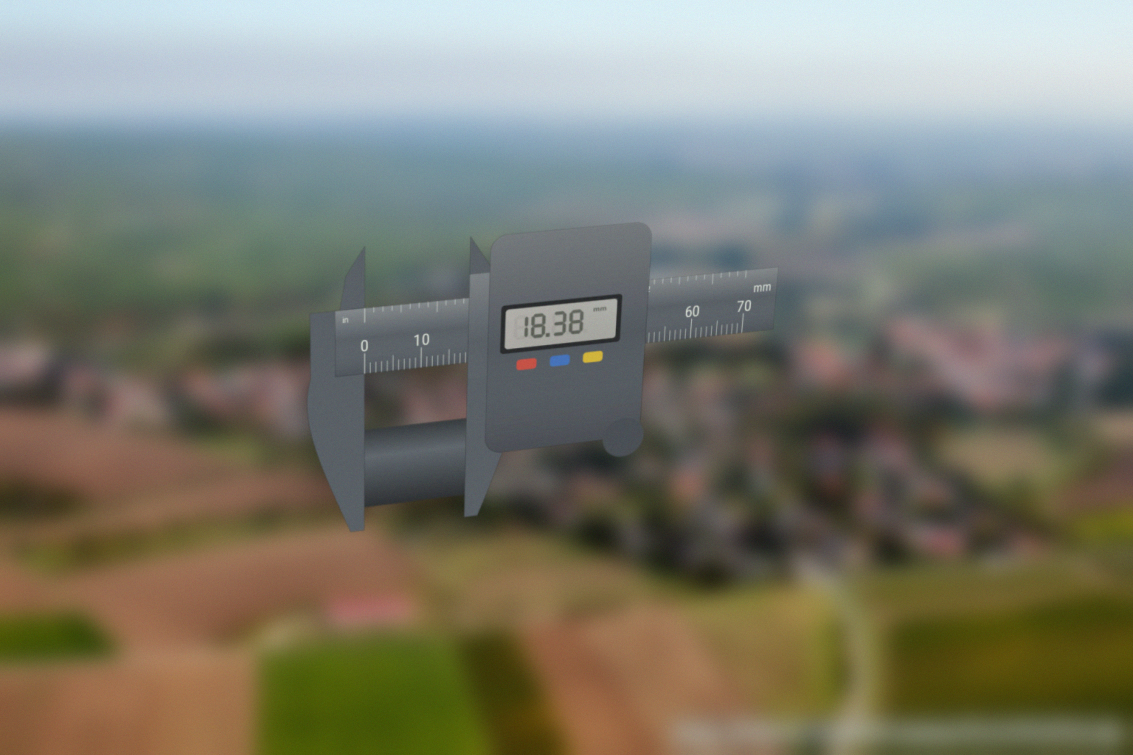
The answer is 18.38 mm
